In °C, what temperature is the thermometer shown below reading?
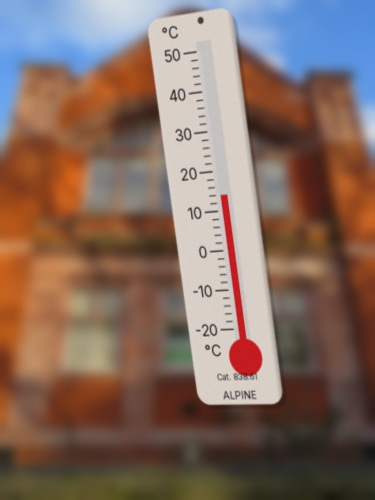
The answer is 14 °C
